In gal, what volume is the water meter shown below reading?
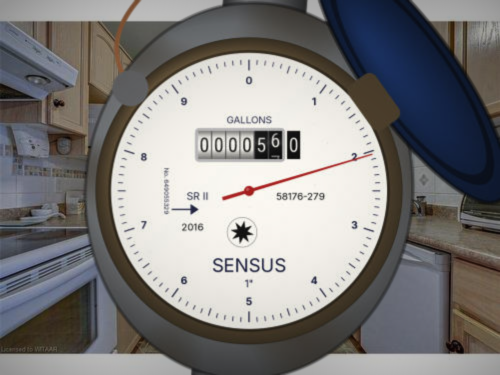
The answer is 562.0 gal
